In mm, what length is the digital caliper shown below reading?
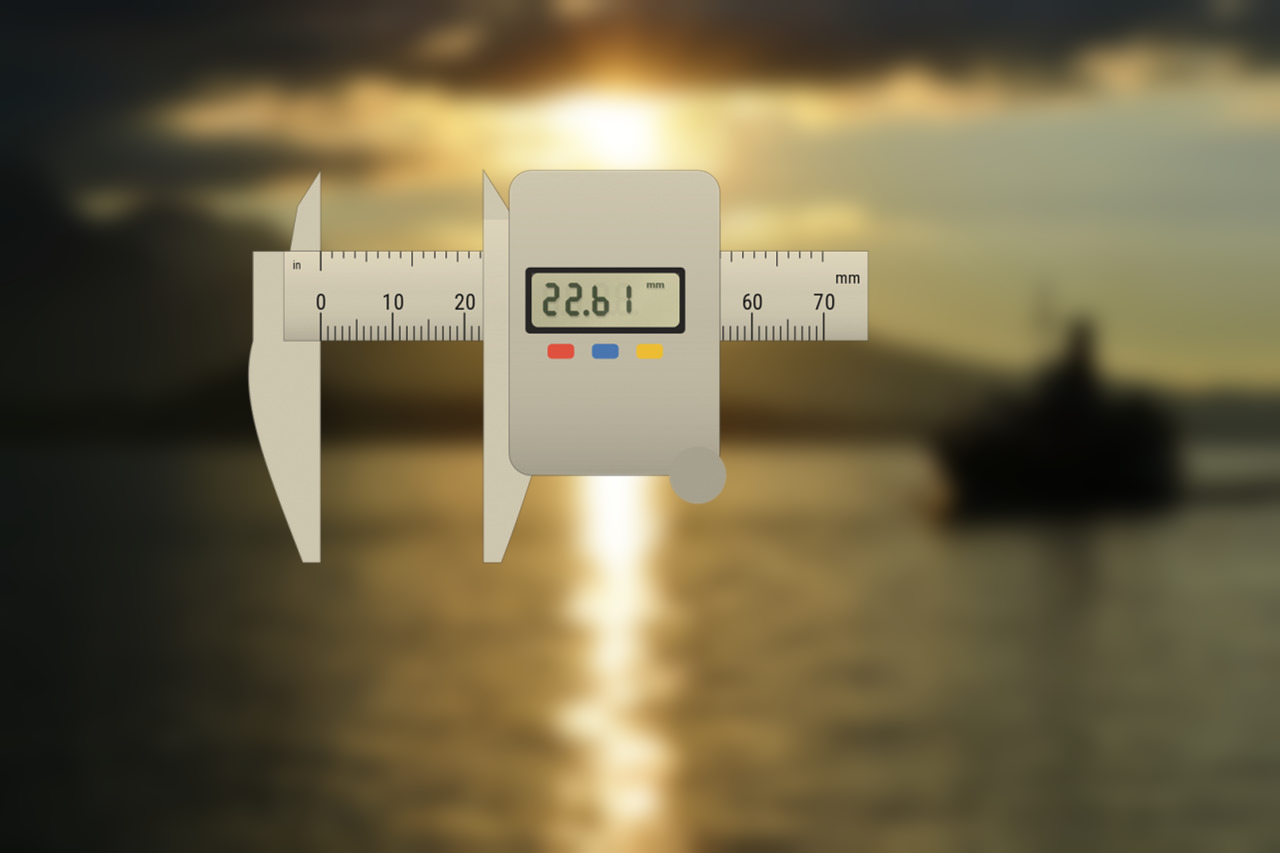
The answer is 22.61 mm
